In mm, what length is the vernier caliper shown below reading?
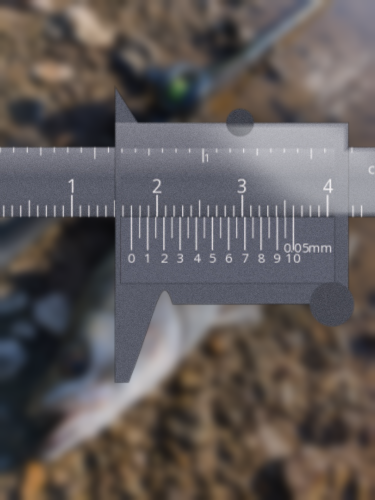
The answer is 17.0 mm
